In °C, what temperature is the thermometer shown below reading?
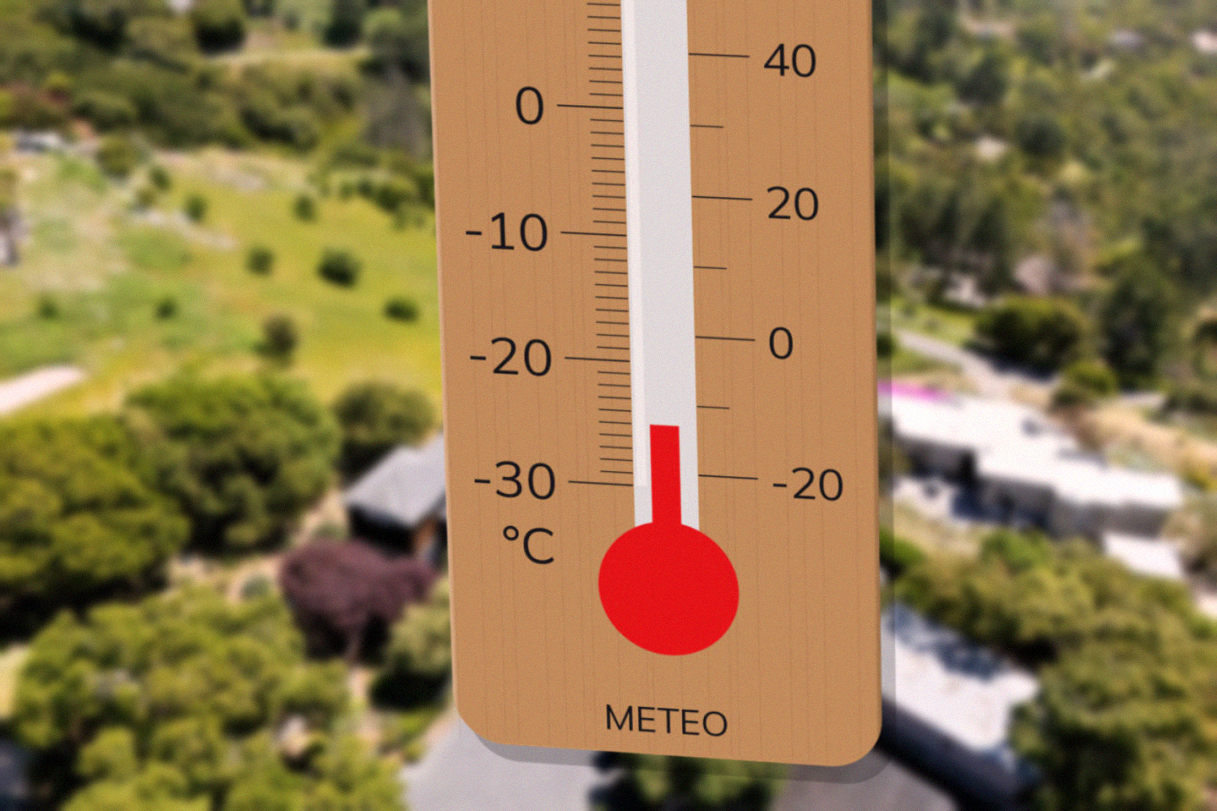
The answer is -25 °C
